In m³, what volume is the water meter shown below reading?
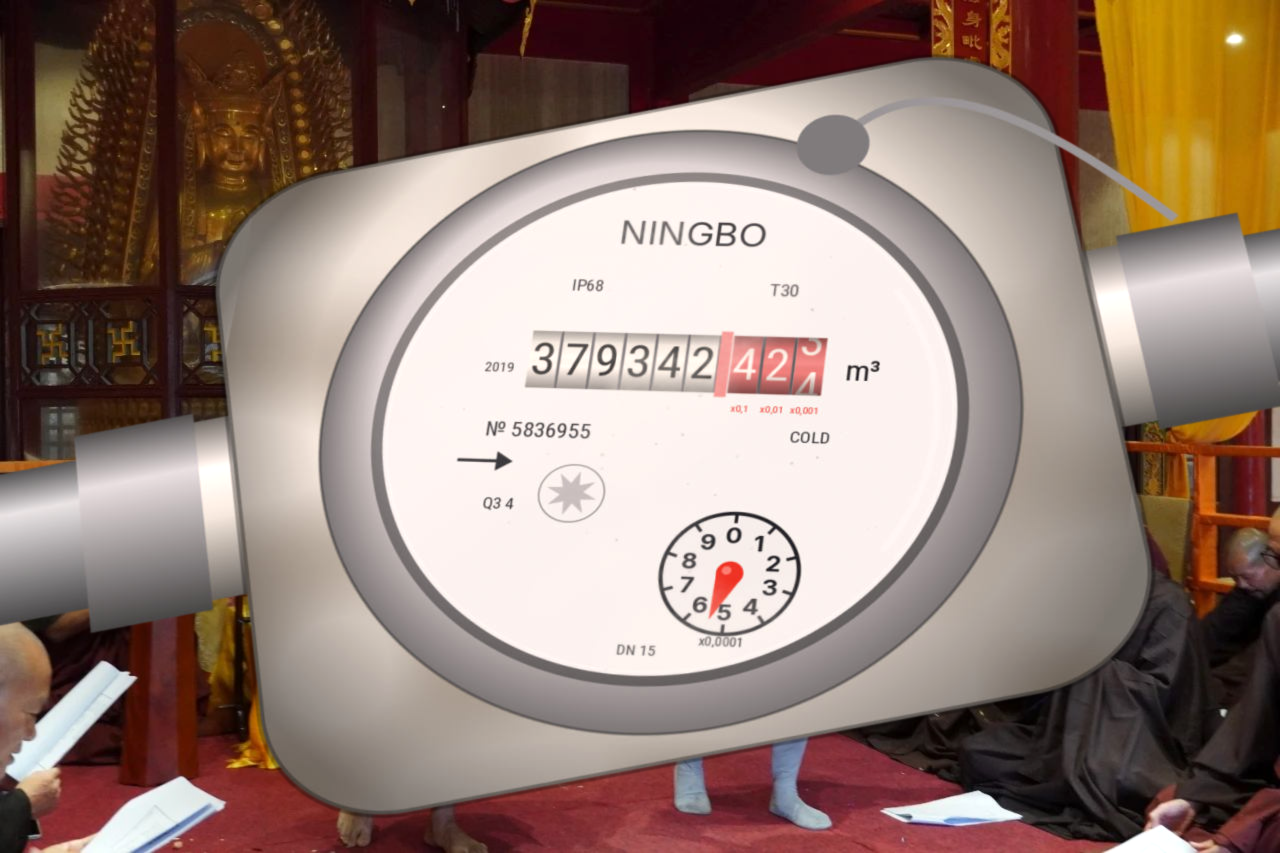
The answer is 379342.4235 m³
